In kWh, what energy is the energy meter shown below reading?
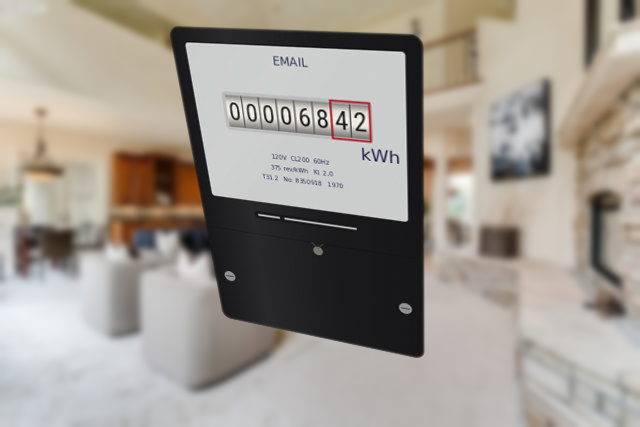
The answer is 68.42 kWh
